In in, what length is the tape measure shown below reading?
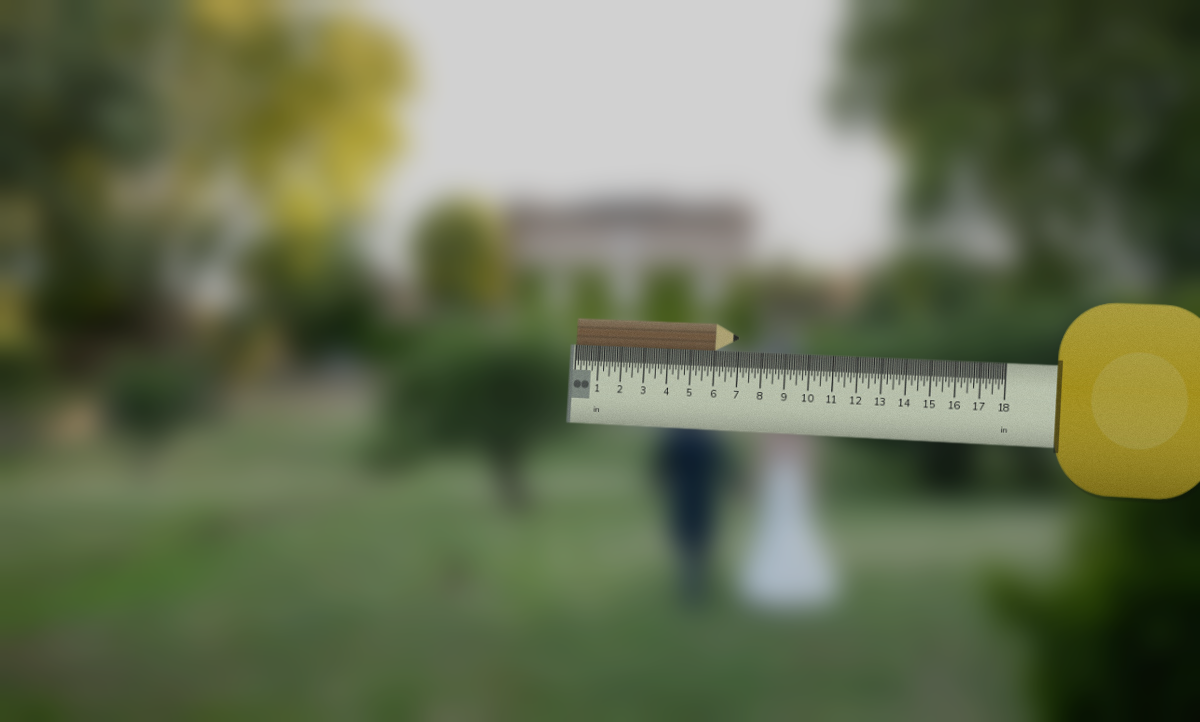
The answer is 7 in
